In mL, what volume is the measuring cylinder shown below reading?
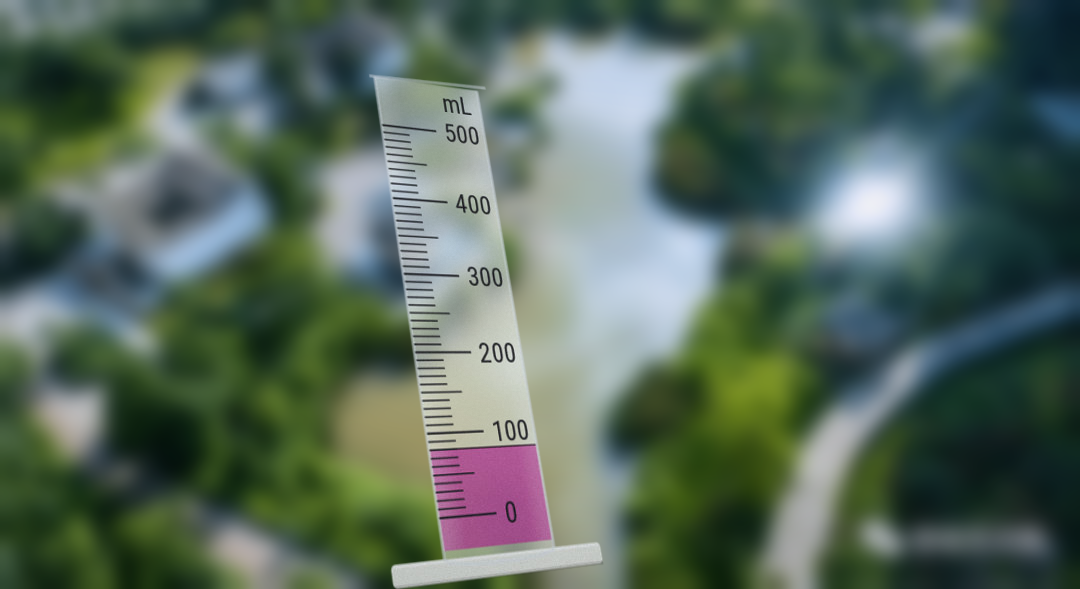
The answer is 80 mL
